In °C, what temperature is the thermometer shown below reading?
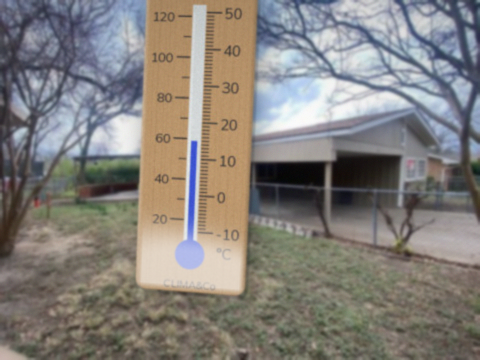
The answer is 15 °C
